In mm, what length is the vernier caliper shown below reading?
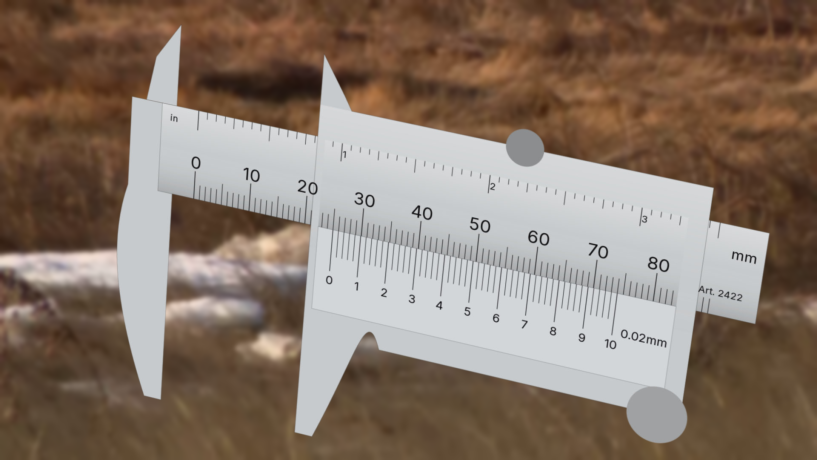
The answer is 25.0 mm
